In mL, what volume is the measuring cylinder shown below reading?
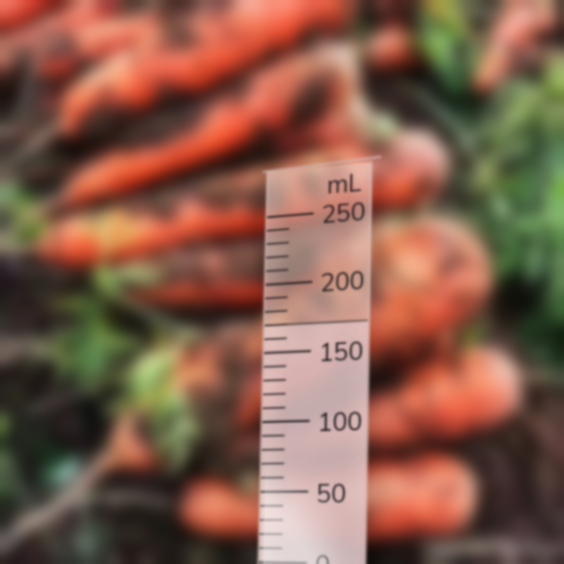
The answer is 170 mL
